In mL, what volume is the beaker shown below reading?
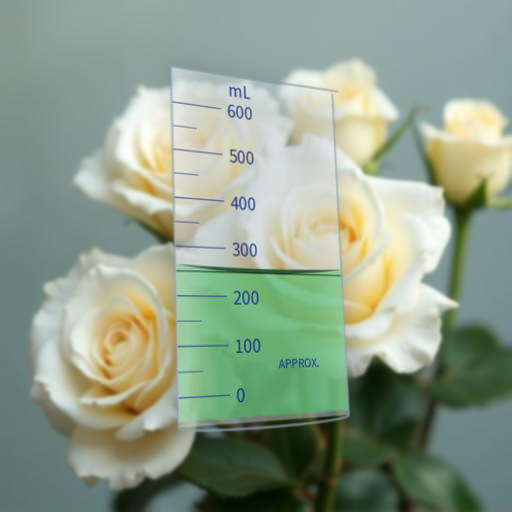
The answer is 250 mL
